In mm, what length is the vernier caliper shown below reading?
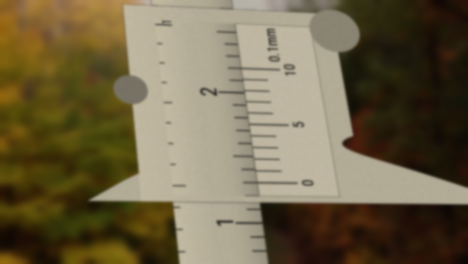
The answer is 13.0 mm
